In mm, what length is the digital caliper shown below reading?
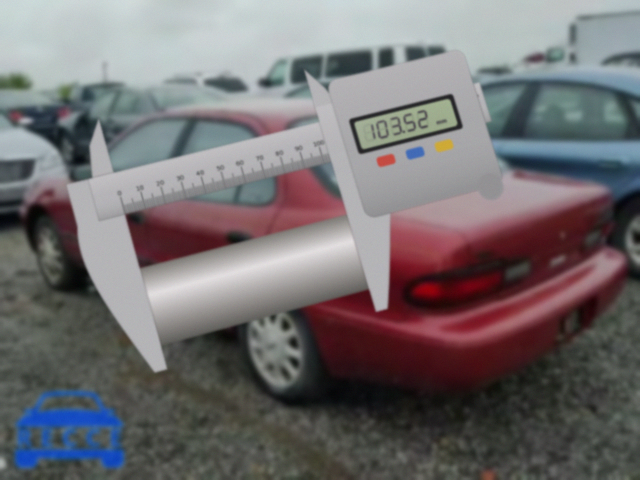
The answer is 103.52 mm
